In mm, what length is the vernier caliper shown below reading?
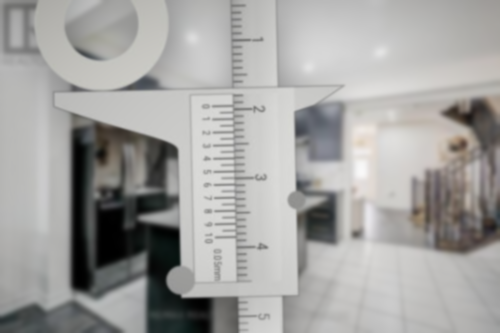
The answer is 19.5 mm
